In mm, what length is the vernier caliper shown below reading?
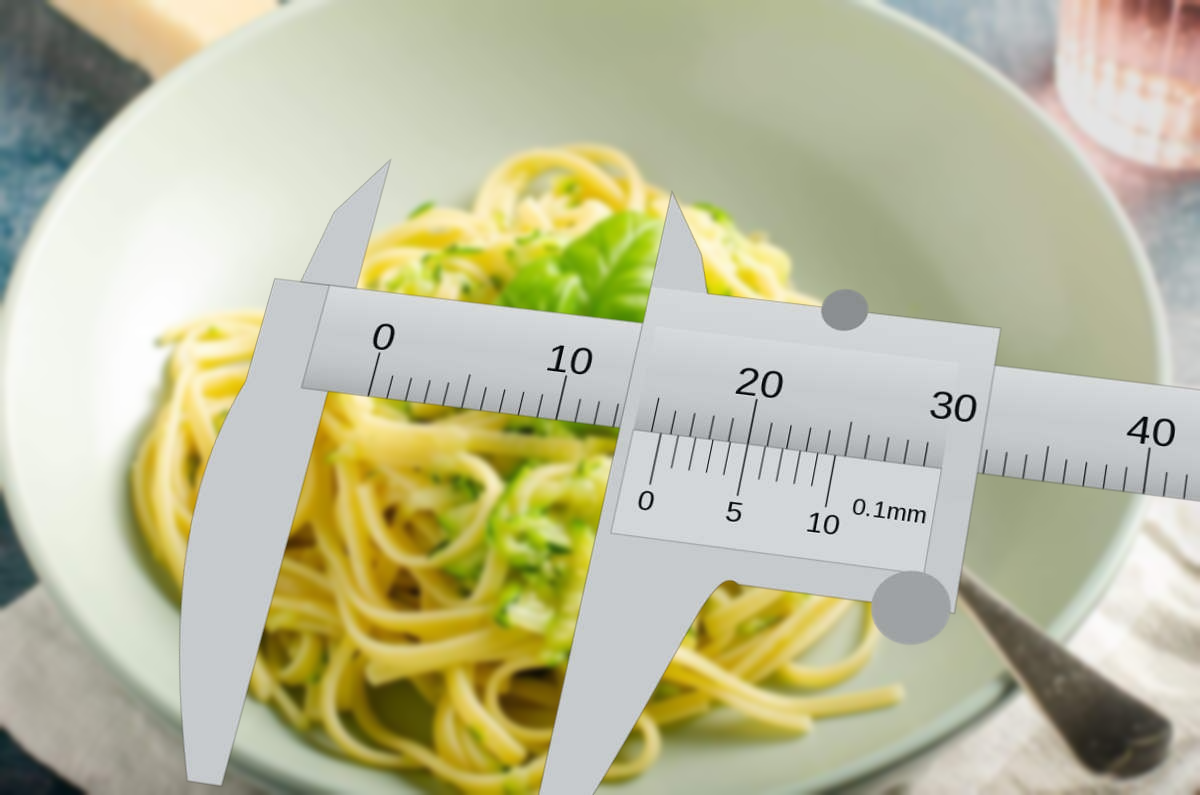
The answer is 15.5 mm
